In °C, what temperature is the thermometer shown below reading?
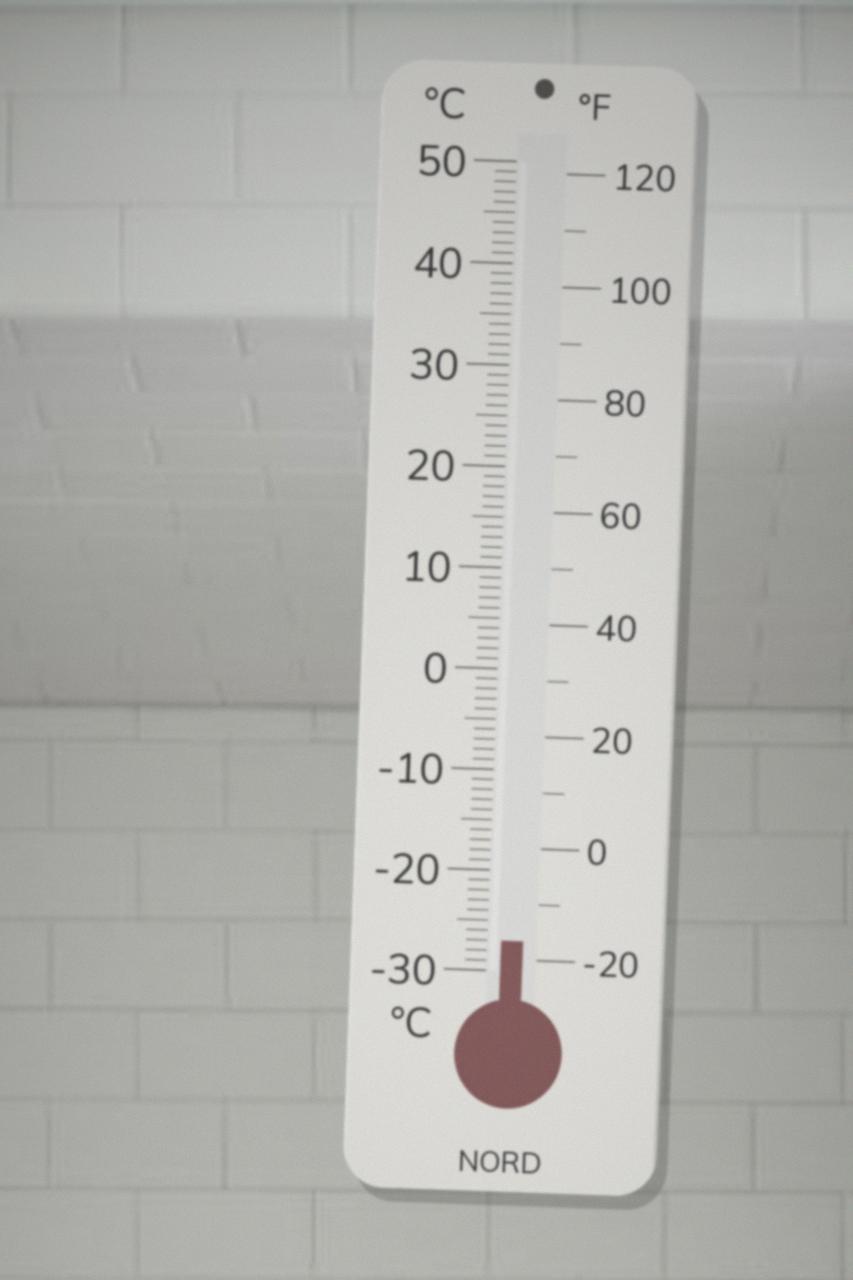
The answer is -27 °C
